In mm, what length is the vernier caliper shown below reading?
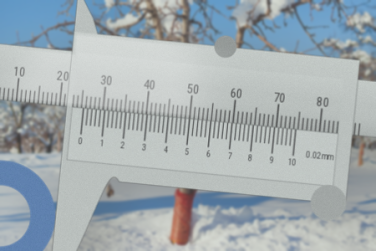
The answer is 25.5 mm
